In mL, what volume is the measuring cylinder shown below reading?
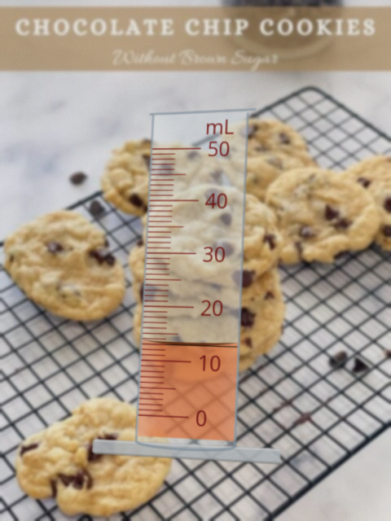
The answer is 13 mL
